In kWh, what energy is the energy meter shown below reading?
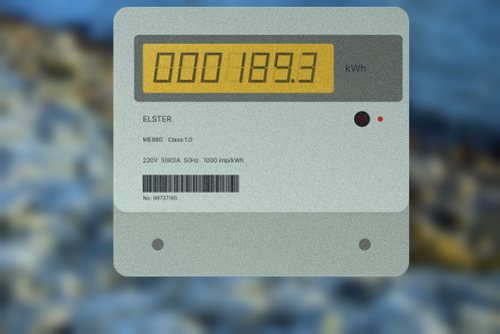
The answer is 189.3 kWh
